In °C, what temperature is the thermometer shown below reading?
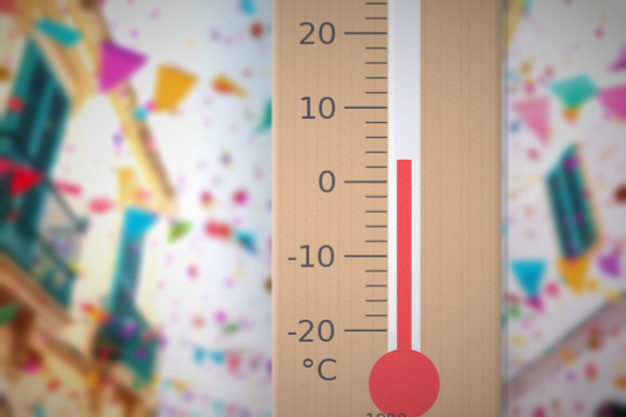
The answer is 3 °C
